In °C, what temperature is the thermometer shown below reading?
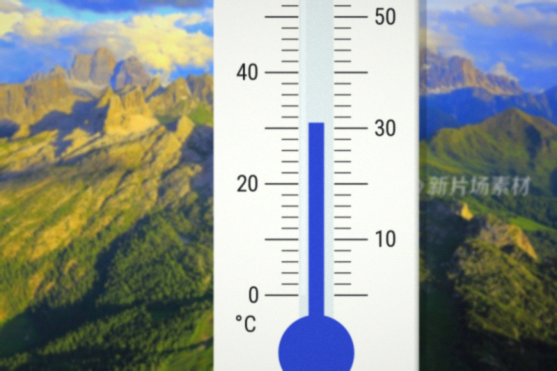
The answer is 31 °C
